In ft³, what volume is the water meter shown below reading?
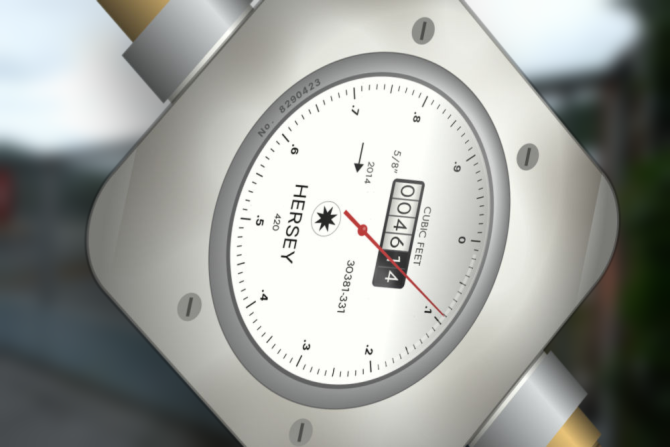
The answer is 4614.09 ft³
